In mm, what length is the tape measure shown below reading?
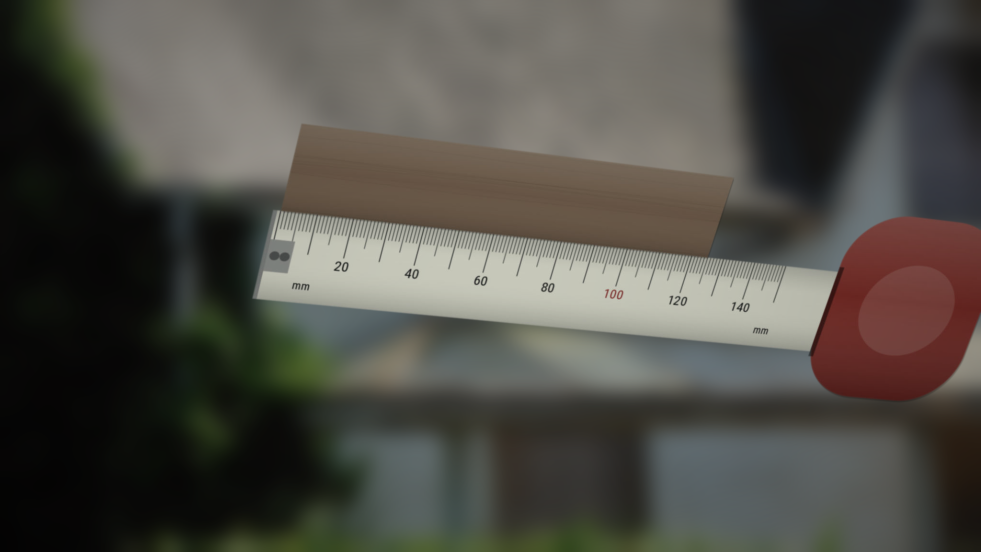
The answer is 125 mm
